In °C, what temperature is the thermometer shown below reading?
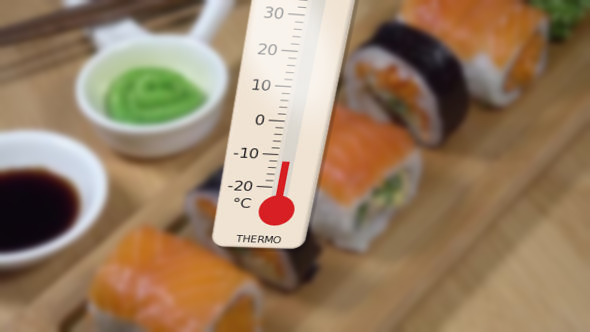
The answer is -12 °C
